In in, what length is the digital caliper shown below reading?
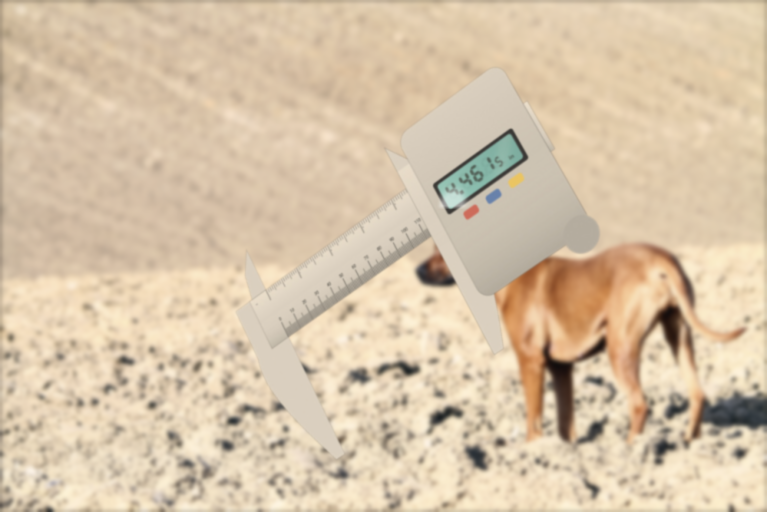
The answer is 4.4615 in
